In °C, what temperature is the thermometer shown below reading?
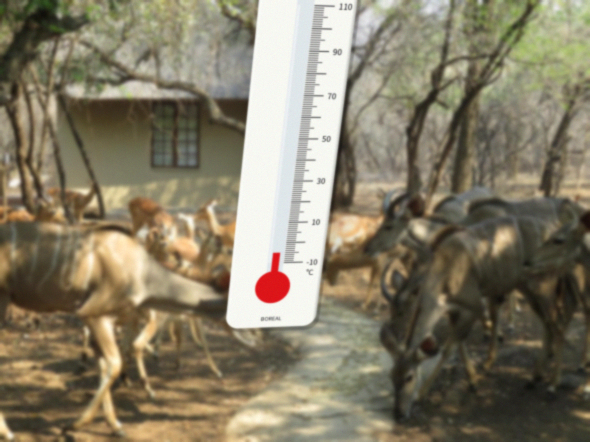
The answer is -5 °C
